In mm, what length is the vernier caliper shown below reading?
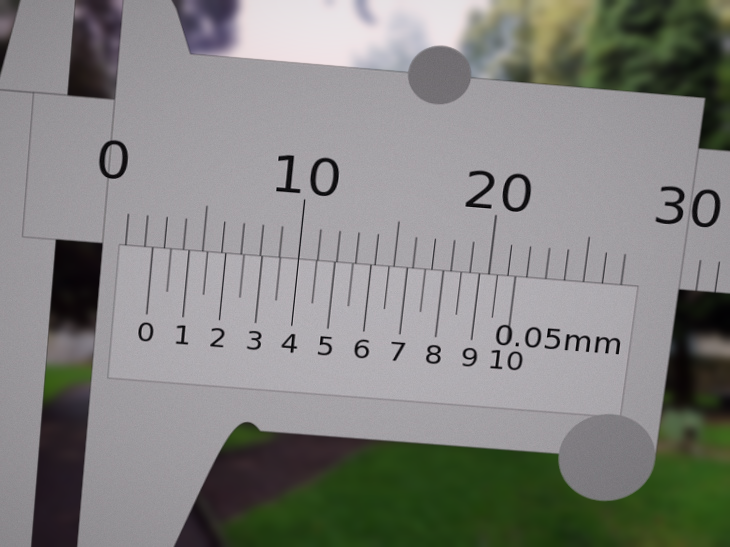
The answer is 2.4 mm
